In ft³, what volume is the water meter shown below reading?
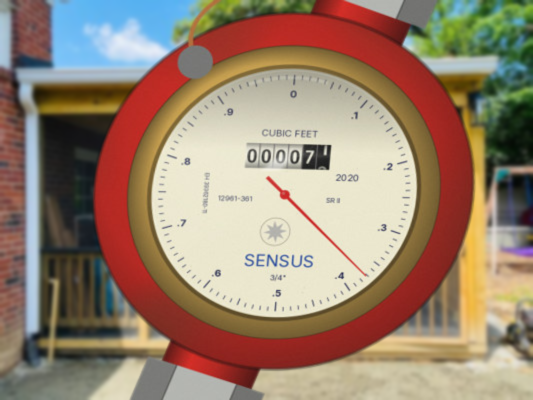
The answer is 71.37 ft³
